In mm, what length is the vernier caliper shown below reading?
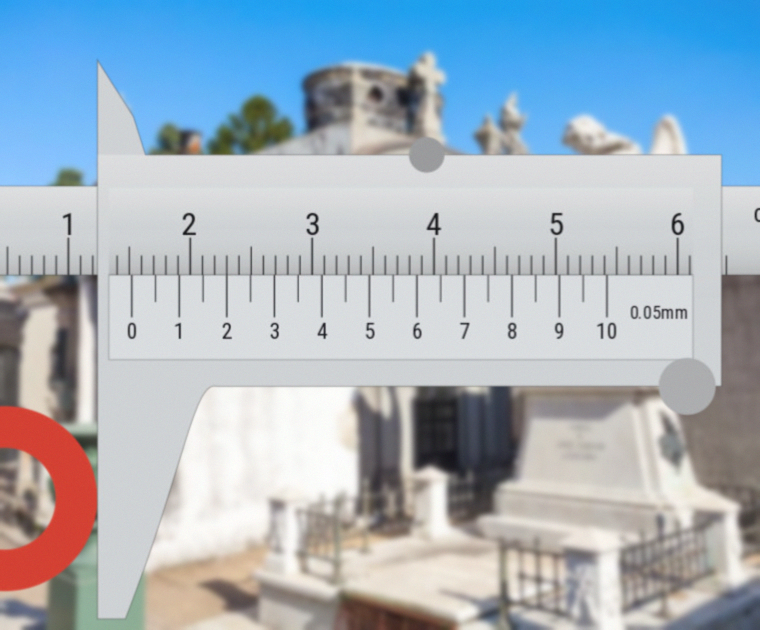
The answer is 15.2 mm
